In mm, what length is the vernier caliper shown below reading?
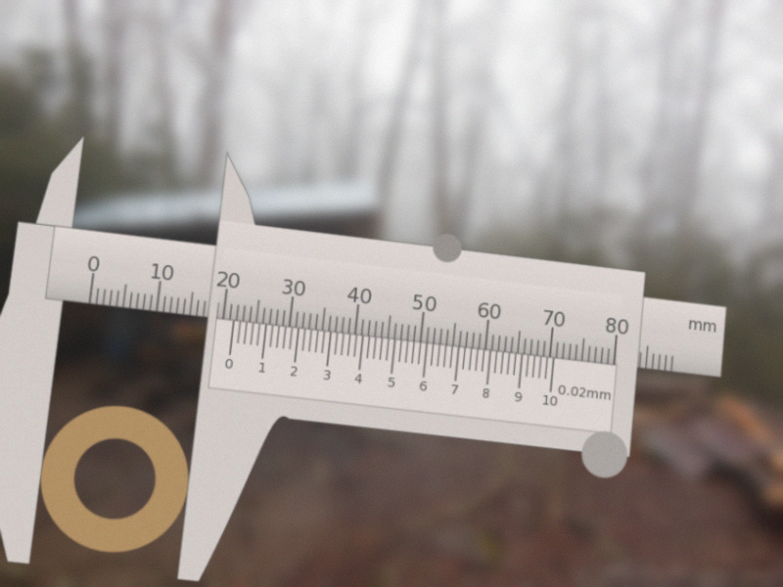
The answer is 21.6 mm
